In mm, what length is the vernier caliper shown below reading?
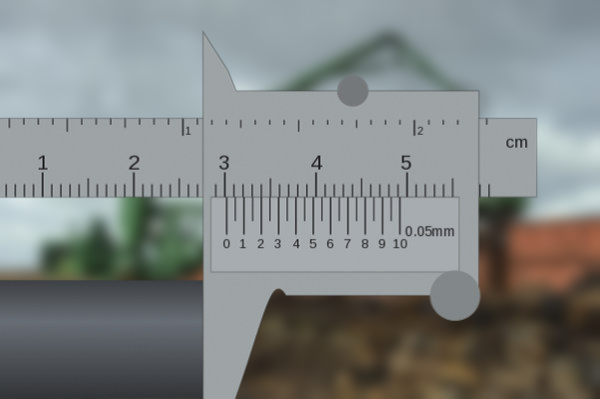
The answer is 30.2 mm
